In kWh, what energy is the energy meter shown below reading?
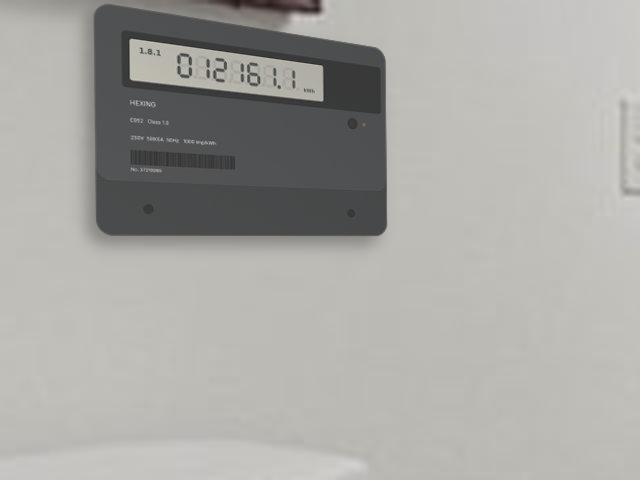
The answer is 12161.1 kWh
